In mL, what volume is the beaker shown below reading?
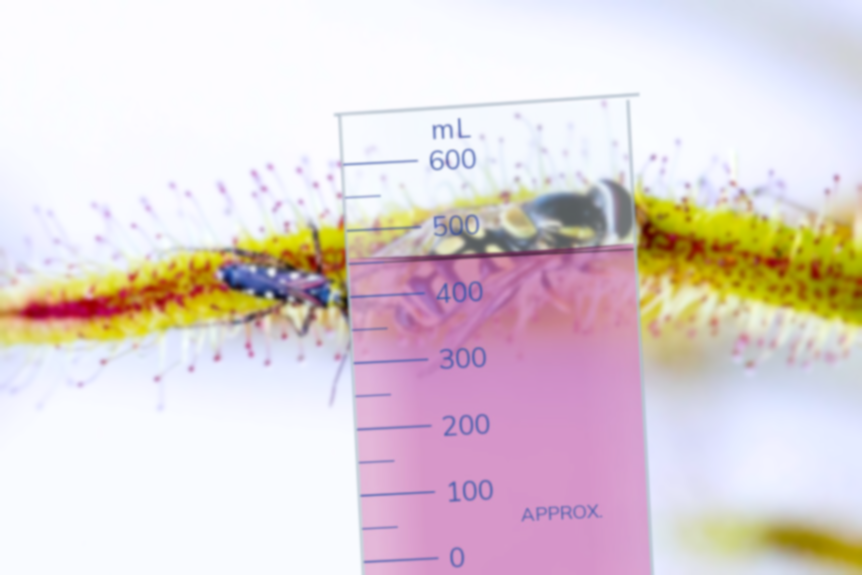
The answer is 450 mL
